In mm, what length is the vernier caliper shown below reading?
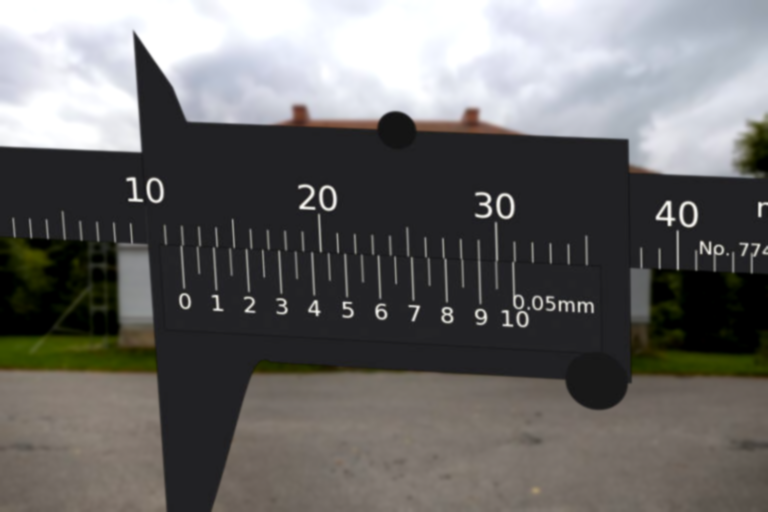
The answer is 11.9 mm
